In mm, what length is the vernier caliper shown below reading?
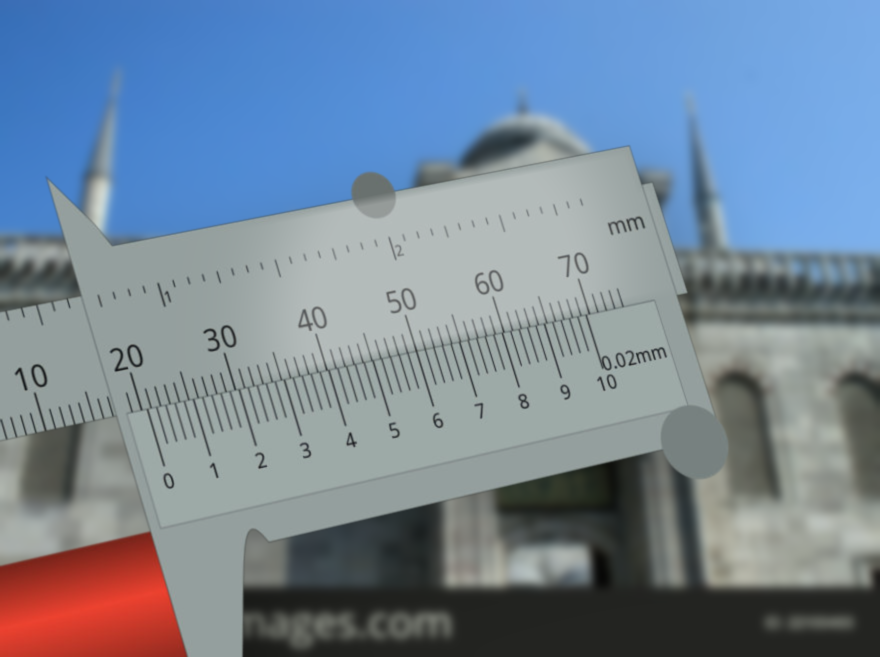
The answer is 20.6 mm
